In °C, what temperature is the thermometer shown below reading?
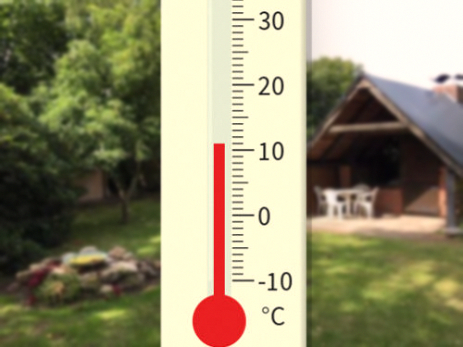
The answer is 11 °C
